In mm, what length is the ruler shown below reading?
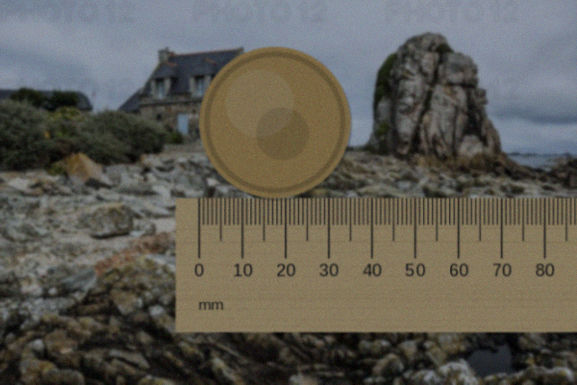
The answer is 35 mm
